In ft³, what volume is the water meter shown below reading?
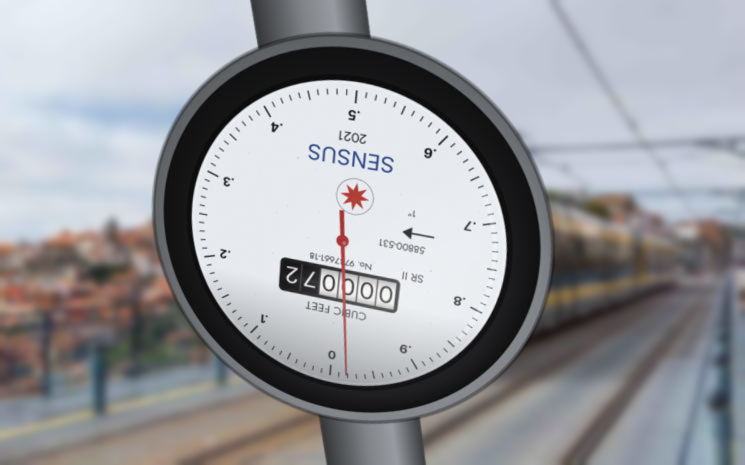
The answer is 71.98 ft³
